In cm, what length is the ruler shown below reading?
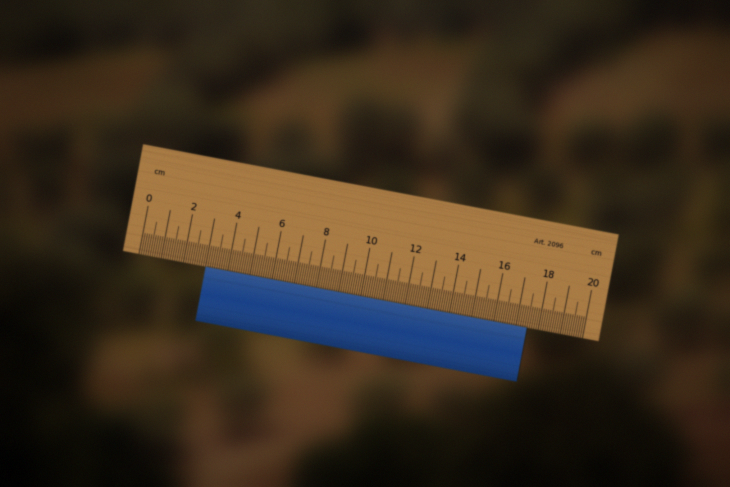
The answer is 14.5 cm
